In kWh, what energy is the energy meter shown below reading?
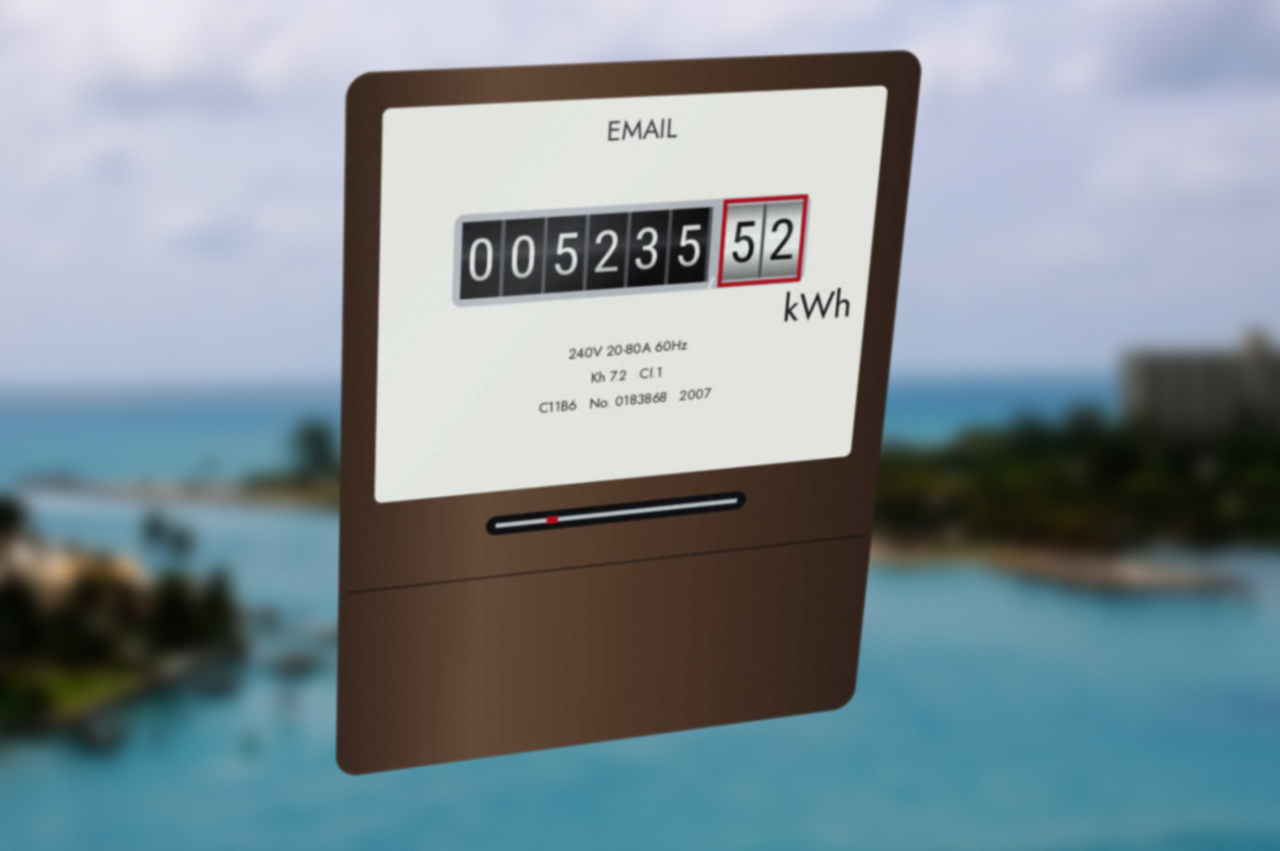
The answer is 5235.52 kWh
